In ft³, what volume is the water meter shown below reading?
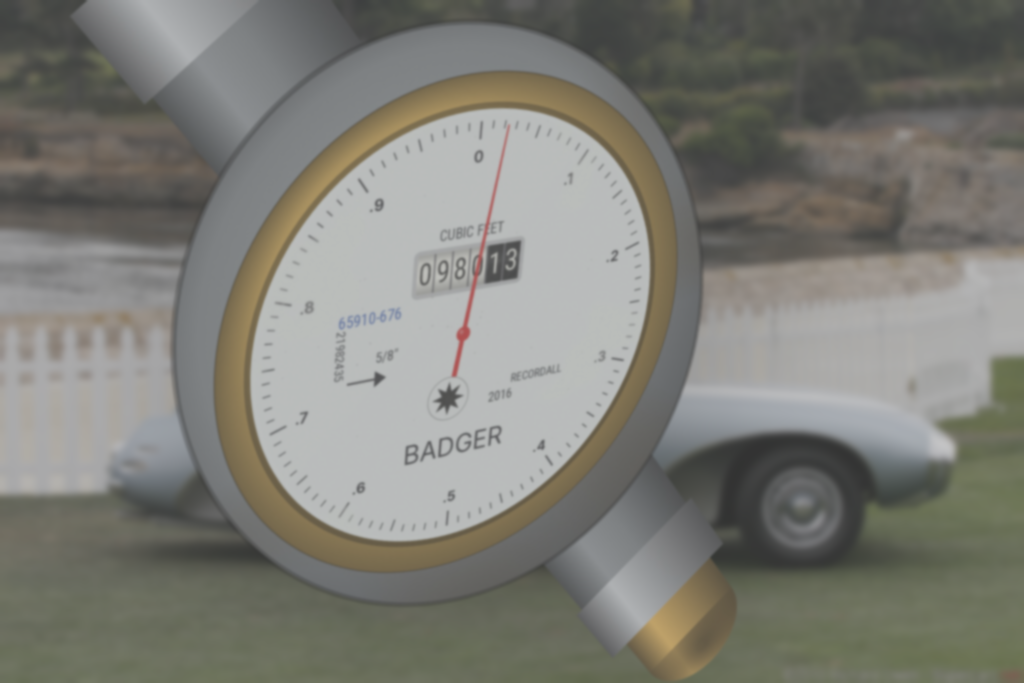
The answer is 98013.02 ft³
